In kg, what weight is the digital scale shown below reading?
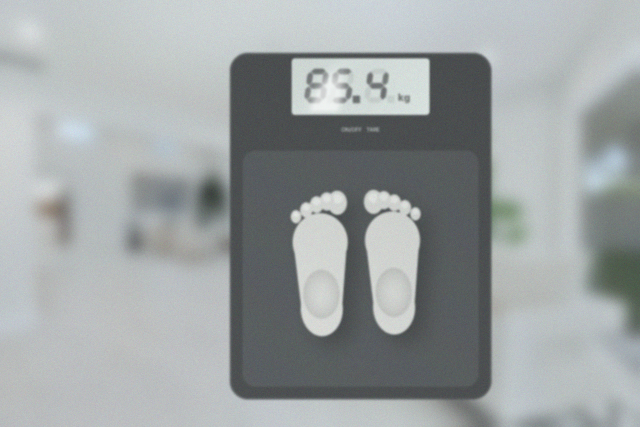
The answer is 85.4 kg
